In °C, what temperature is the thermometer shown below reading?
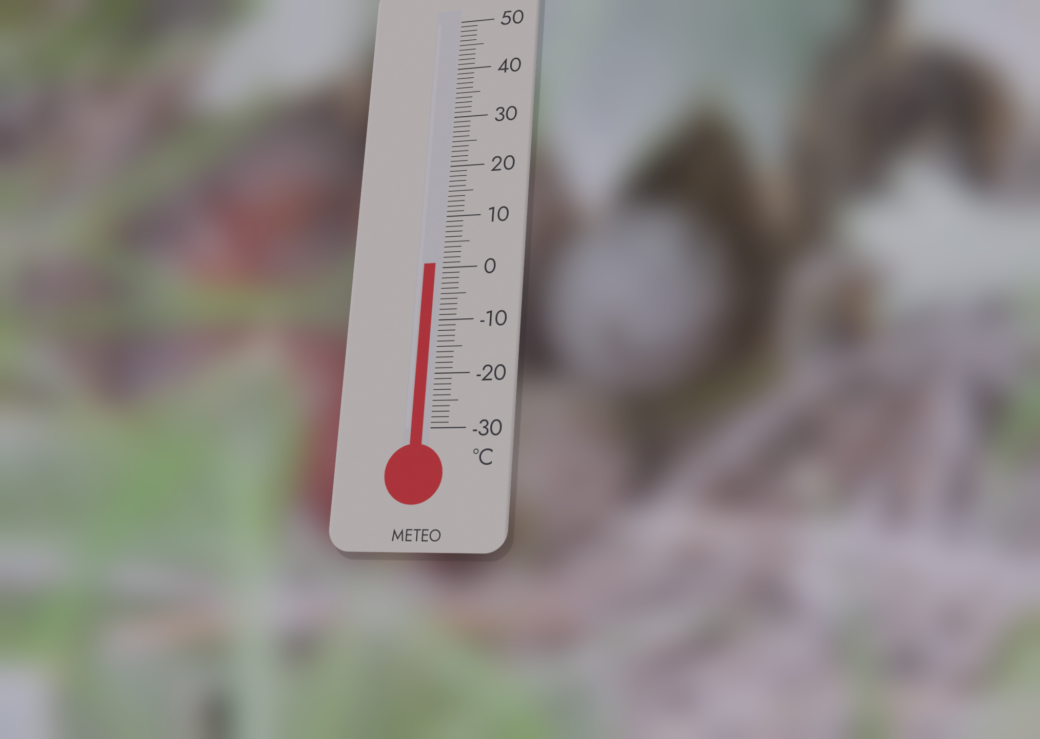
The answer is 1 °C
